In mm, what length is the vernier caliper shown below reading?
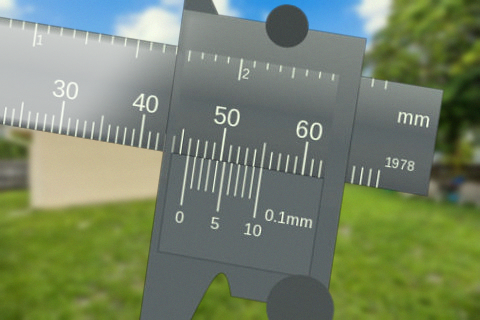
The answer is 46.0 mm
